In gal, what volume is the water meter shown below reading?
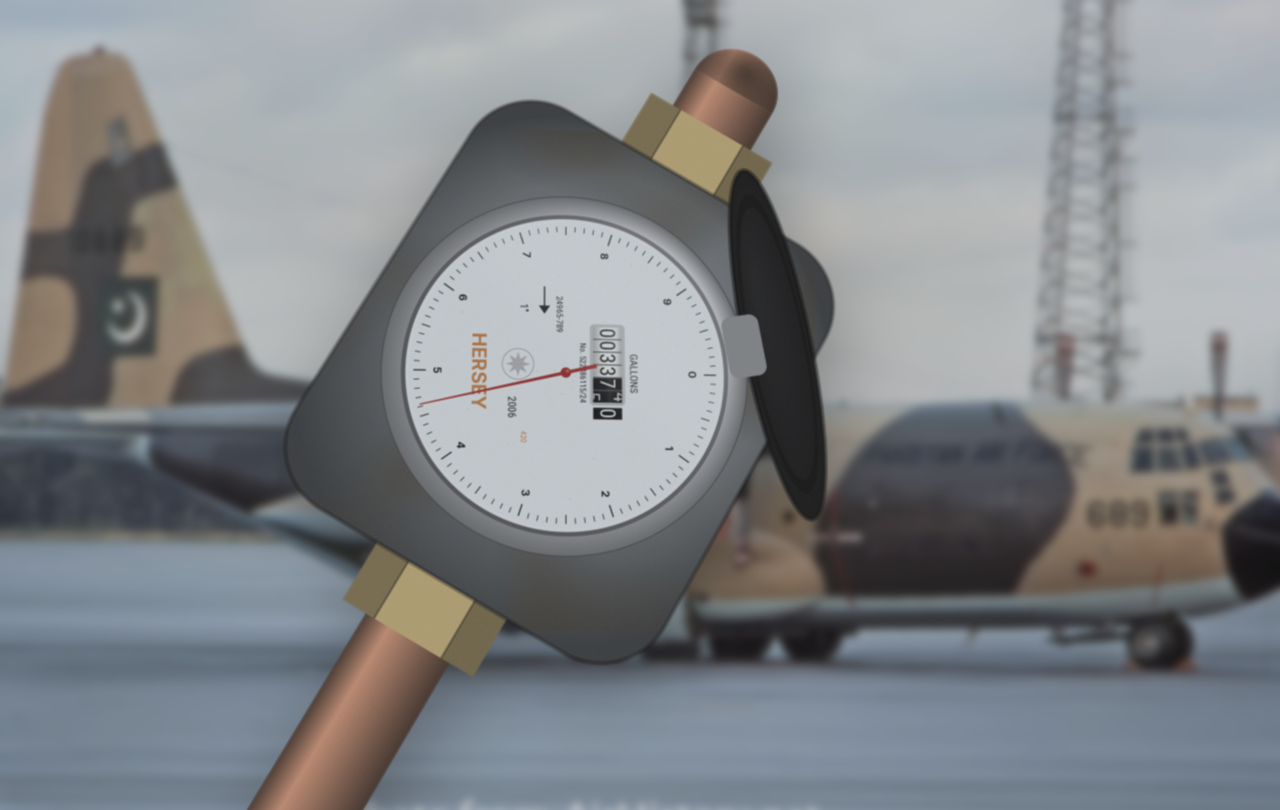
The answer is 33744.6 gal
